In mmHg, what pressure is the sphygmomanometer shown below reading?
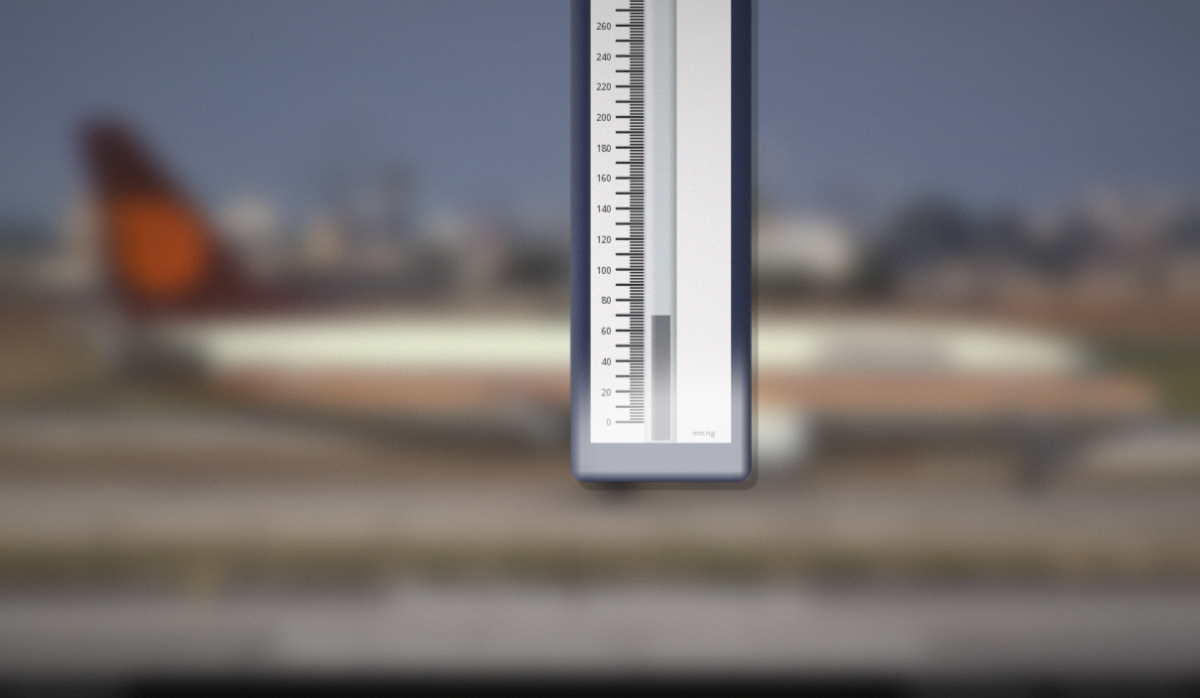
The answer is 70 mmHg
